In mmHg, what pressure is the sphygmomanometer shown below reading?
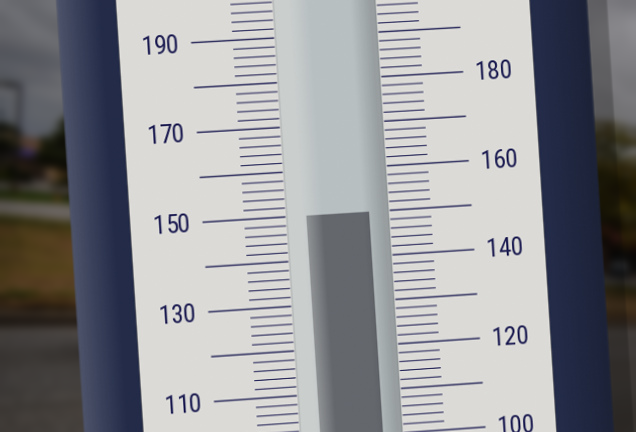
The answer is 150 mmHg
